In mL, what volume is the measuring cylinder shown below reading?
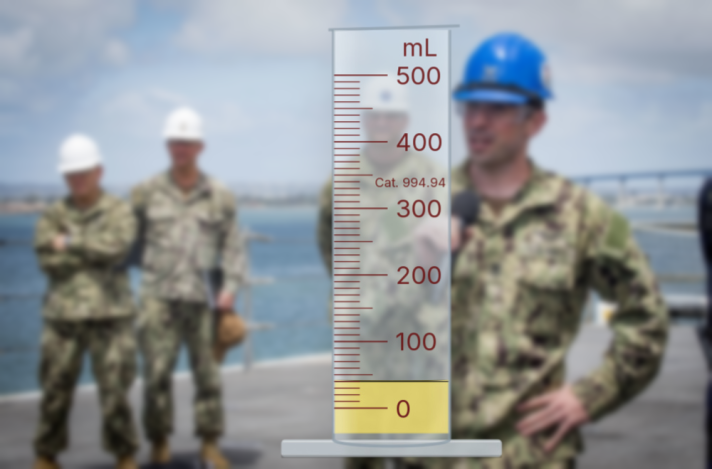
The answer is 40 mL
